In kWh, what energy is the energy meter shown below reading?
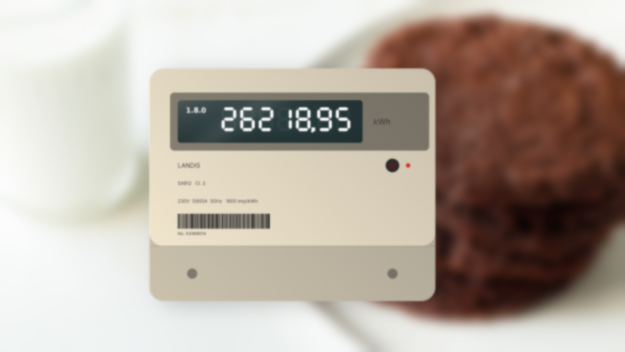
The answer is 26218.95 kWh
